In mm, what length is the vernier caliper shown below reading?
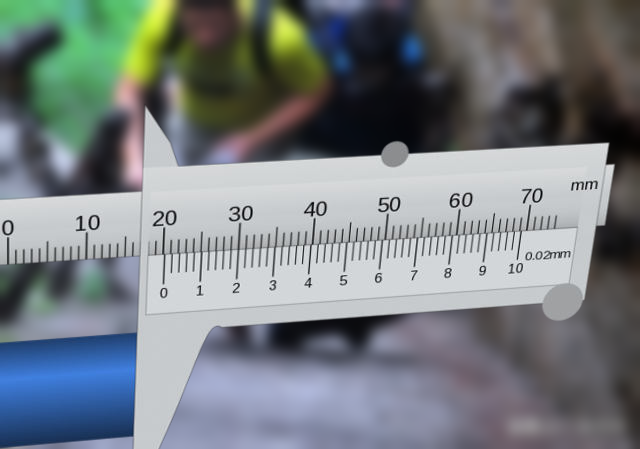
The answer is 20.2 mm
